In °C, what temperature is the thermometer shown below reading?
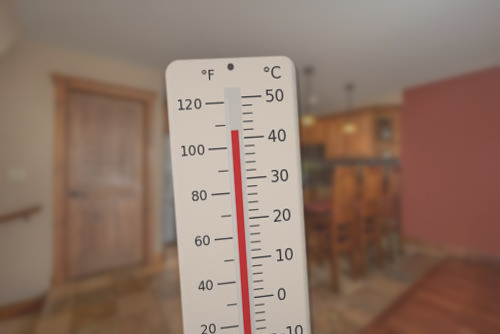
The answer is 42 °C
